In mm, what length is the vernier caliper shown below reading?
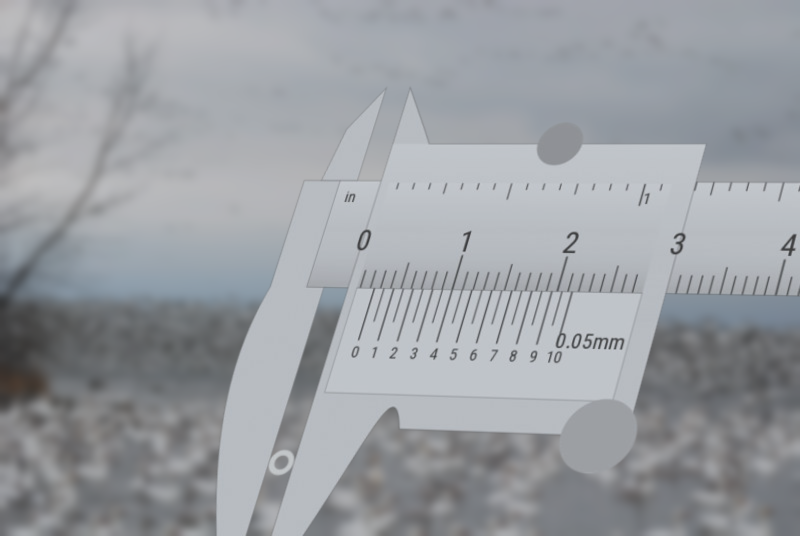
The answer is 2.4 mm
